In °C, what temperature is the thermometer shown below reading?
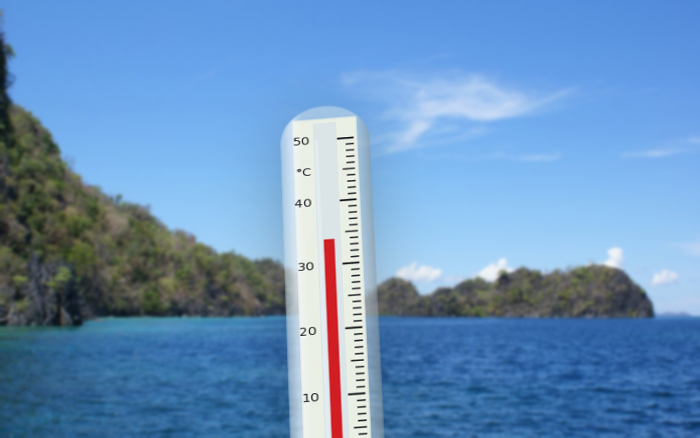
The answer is 34 °C
